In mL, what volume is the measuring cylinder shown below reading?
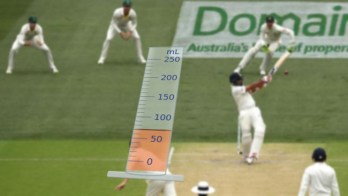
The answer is 70 mL
